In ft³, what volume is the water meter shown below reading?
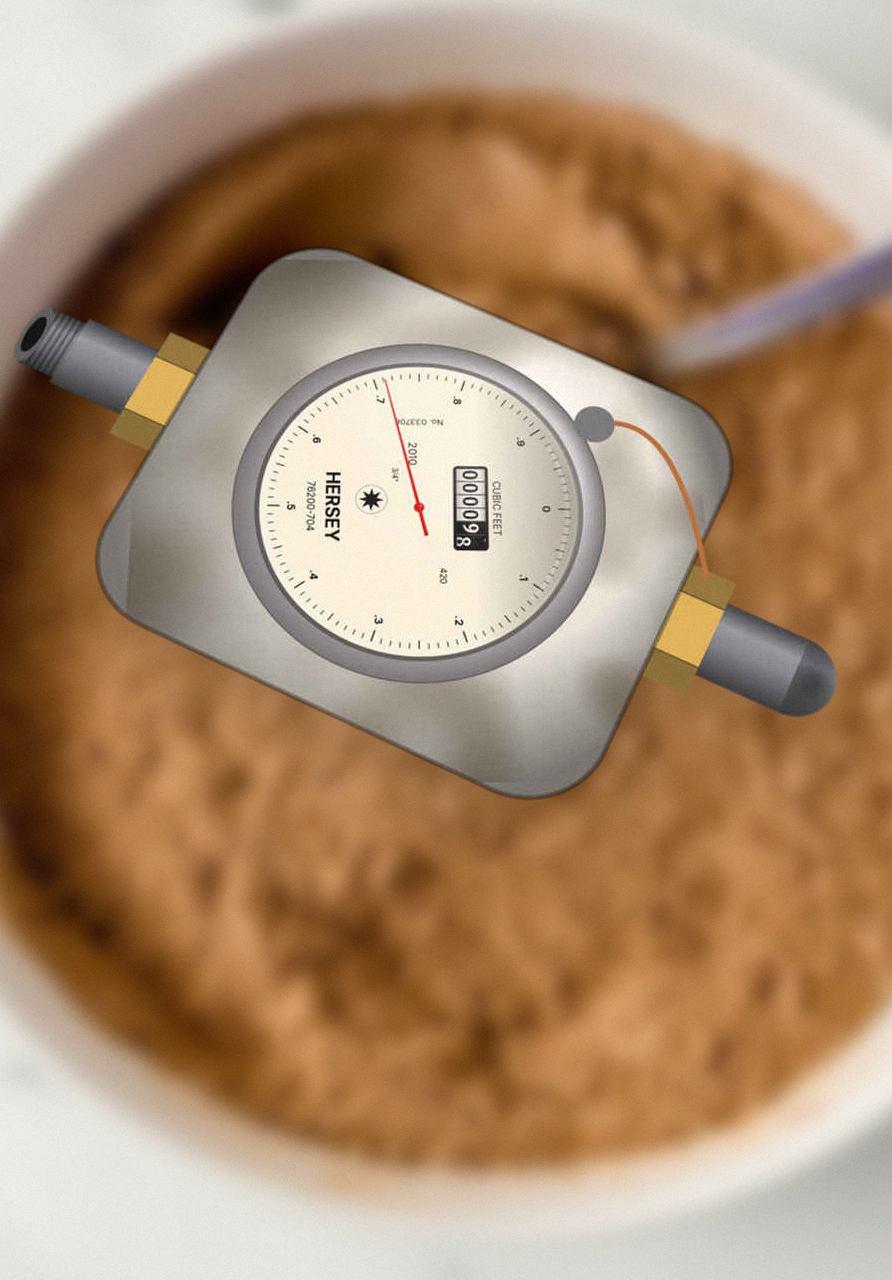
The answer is 97.71 ft³
